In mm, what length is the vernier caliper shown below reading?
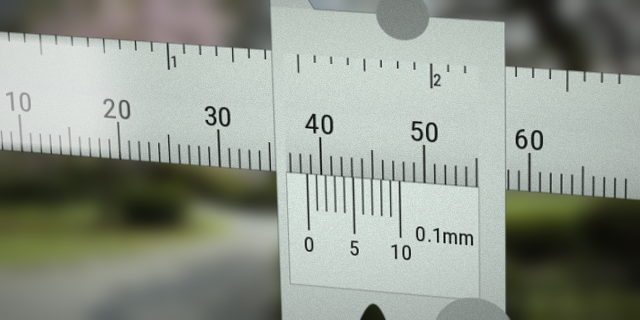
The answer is 38.6 mm
